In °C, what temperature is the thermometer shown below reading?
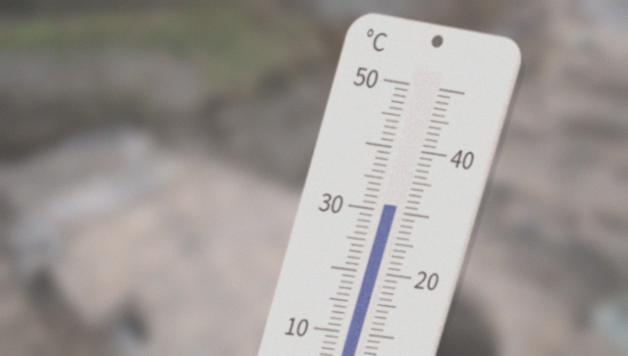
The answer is 31 °C
